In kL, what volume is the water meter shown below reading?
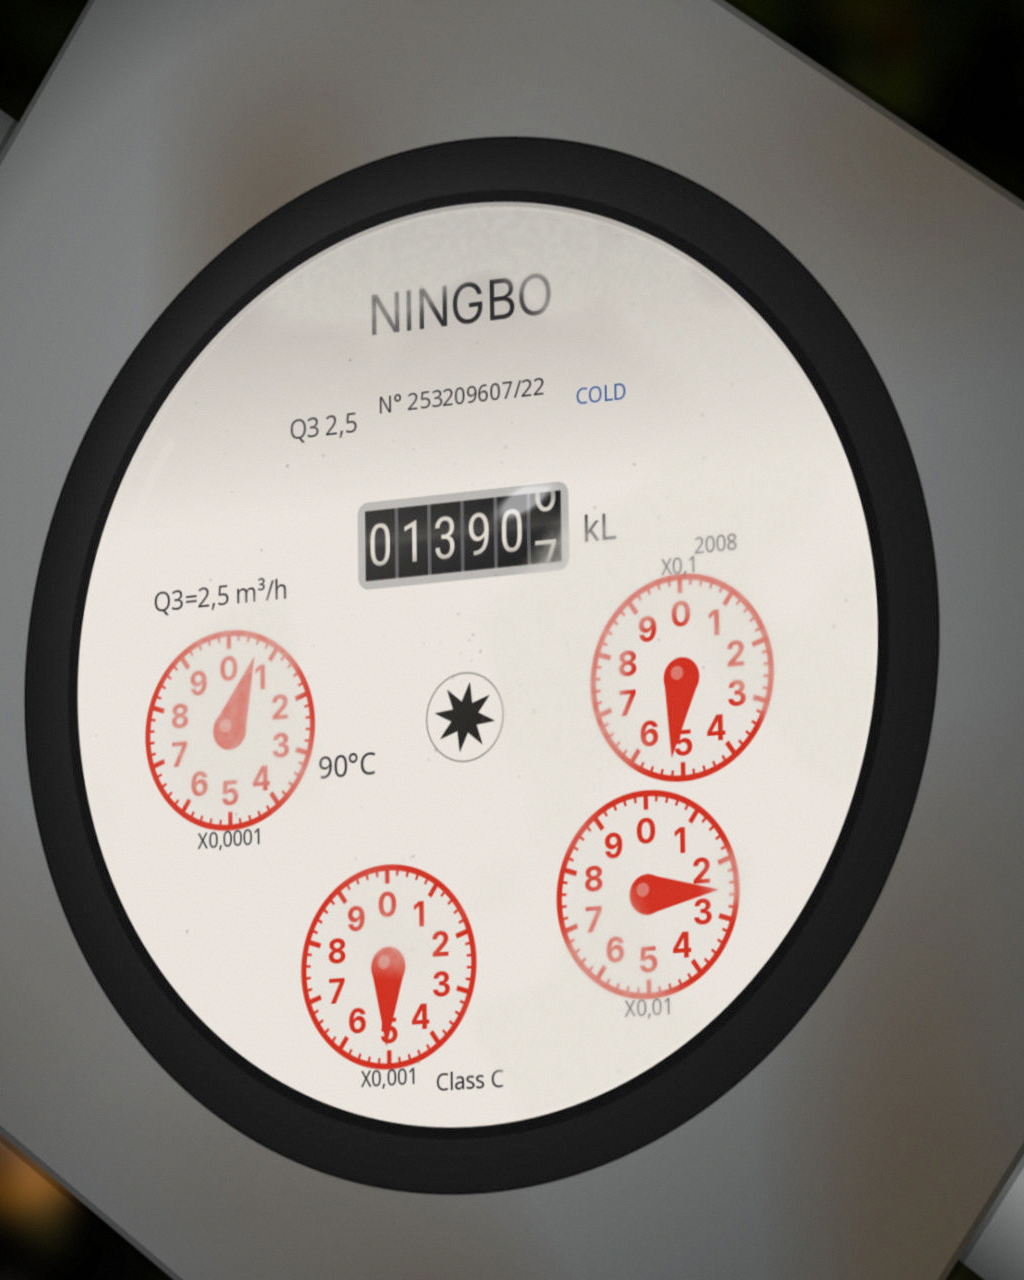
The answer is 13906.5250 kL
